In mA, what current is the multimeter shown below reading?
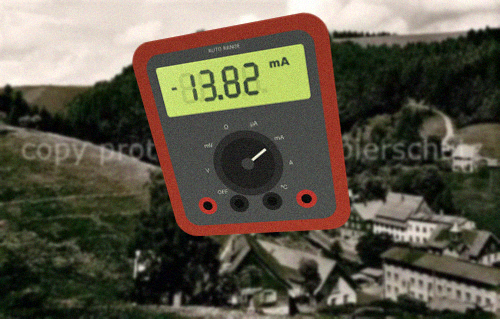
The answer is -13.82 mA
